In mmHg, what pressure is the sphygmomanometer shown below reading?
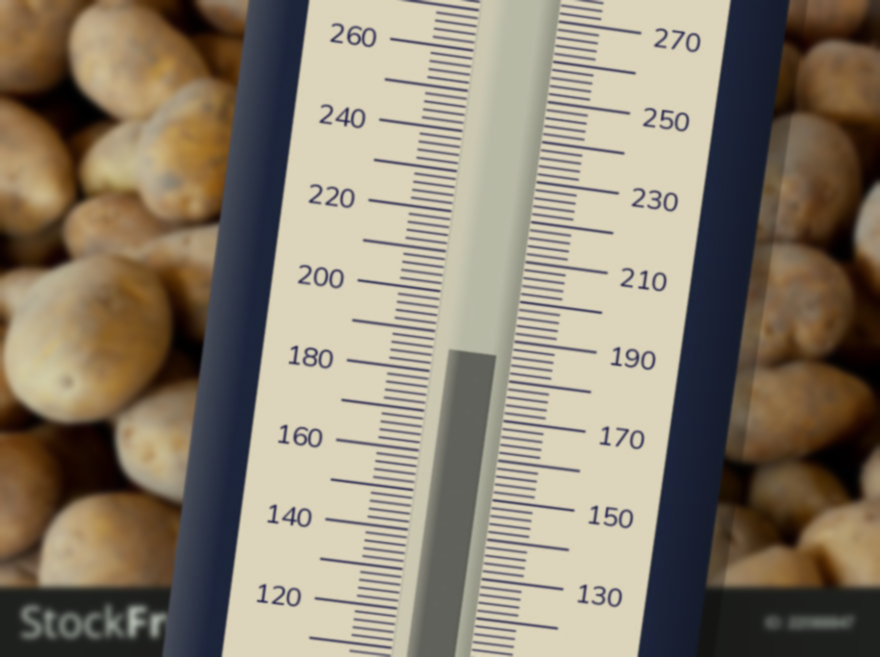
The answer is 186 mmHg
